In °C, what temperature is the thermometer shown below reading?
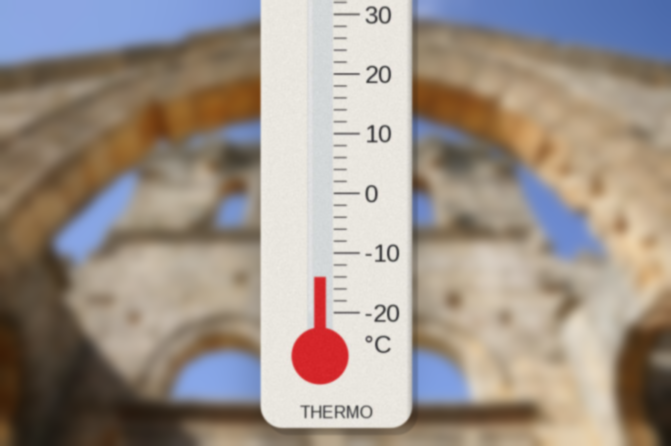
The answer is -14 °C
